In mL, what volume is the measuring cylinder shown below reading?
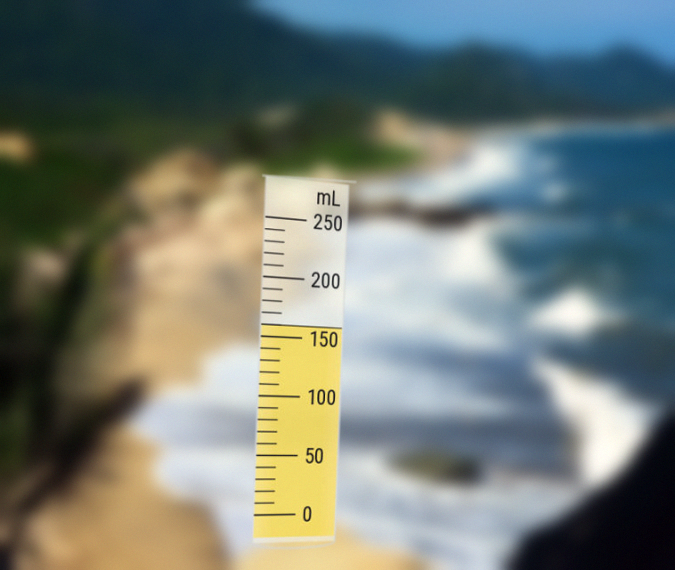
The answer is 160 mL
